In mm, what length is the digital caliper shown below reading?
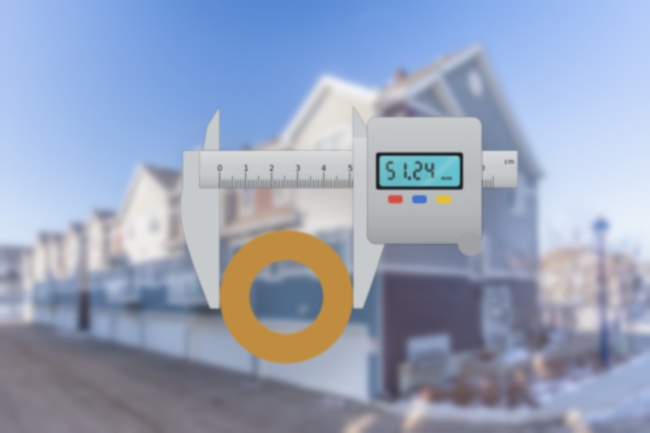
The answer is 51.24 mm
